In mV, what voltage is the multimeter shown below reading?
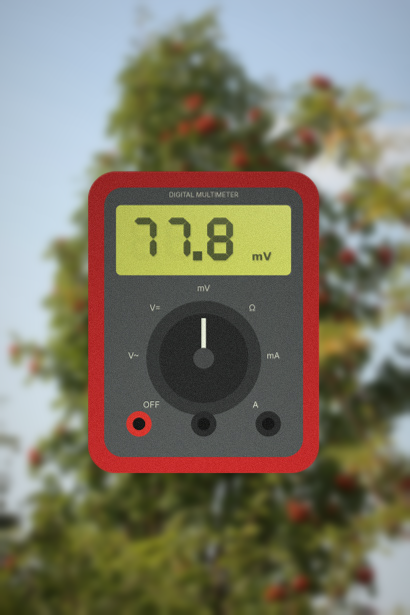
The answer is 77.8 mV
